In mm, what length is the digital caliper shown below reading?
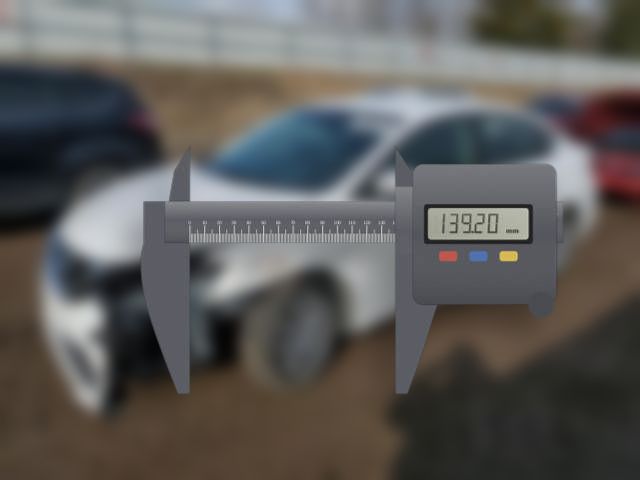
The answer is 139.20 mm
